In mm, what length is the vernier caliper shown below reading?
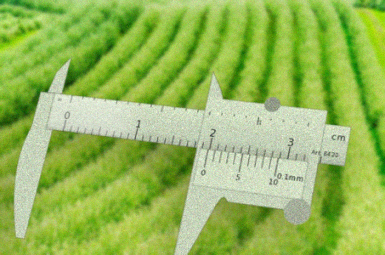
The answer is 19.8 mm
